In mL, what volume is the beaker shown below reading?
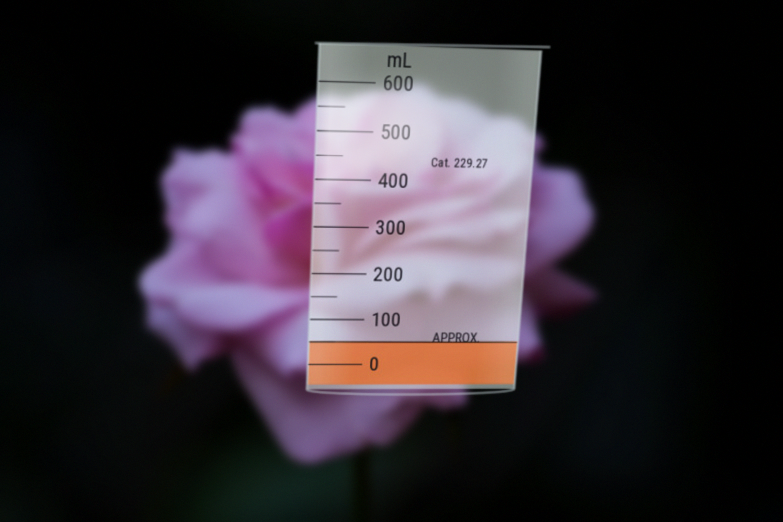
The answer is 50 mL
